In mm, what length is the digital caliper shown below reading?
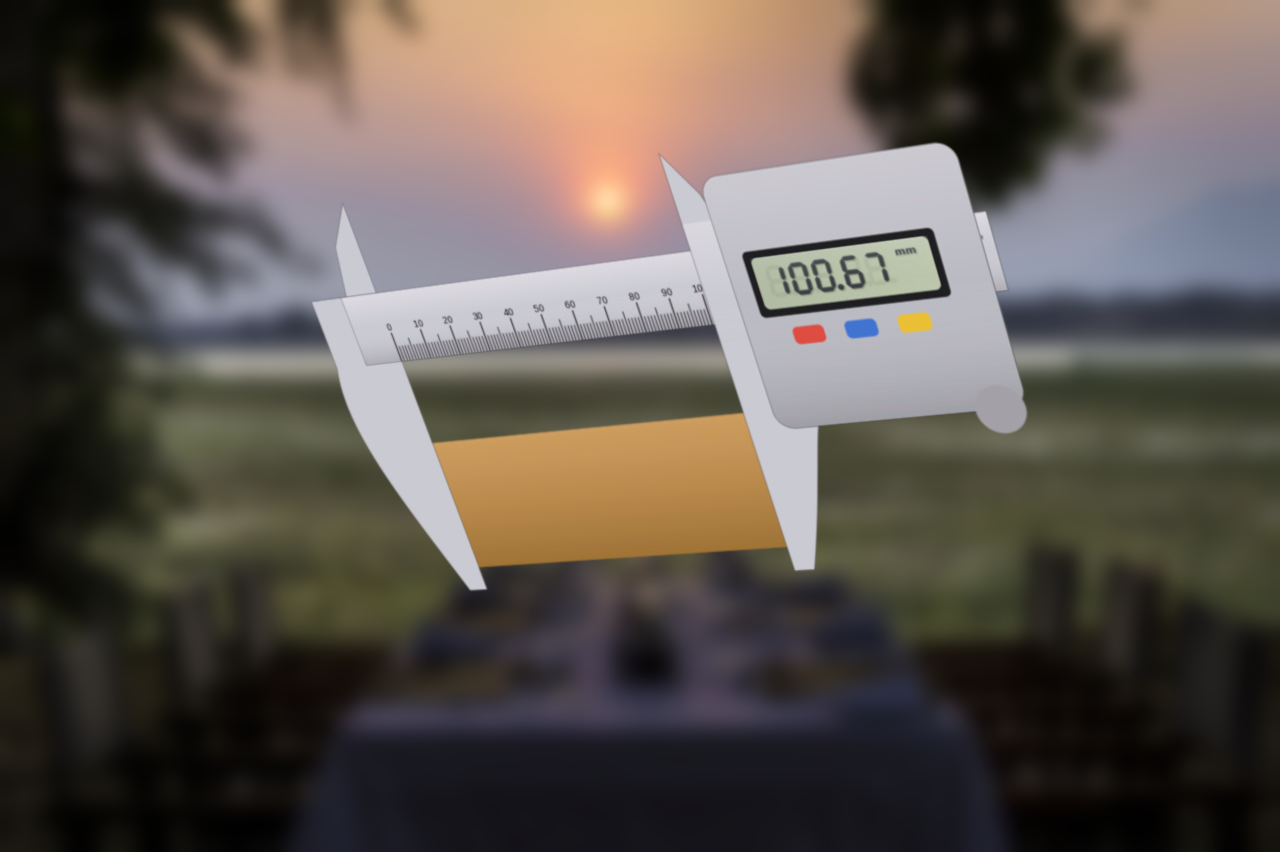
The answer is 100.67 mm
